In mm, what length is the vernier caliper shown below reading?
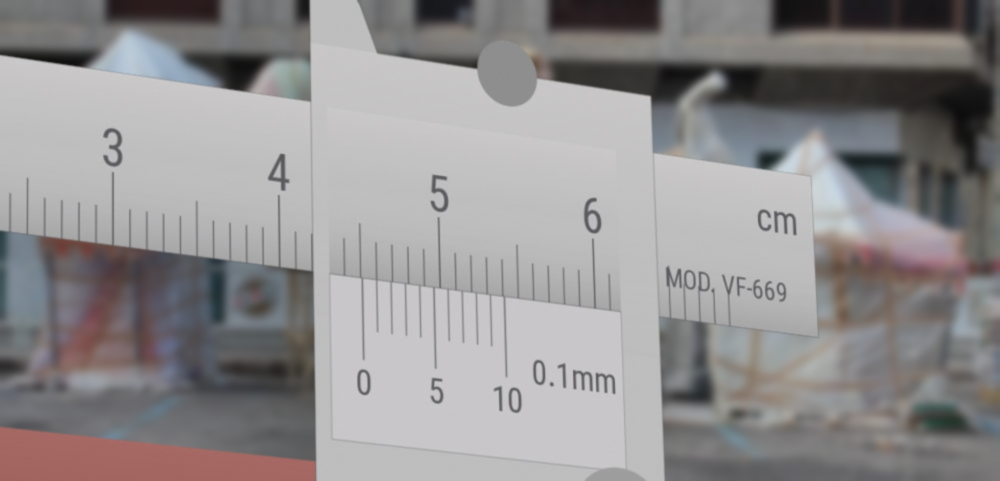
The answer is 45.1 mm
